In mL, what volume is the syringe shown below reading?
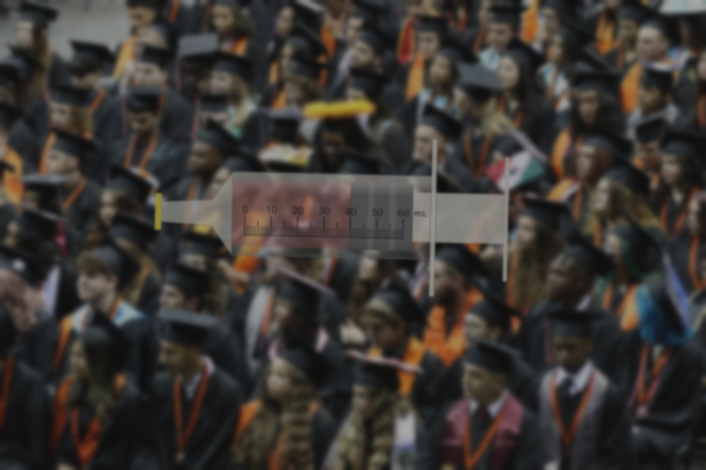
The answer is 40 mL
